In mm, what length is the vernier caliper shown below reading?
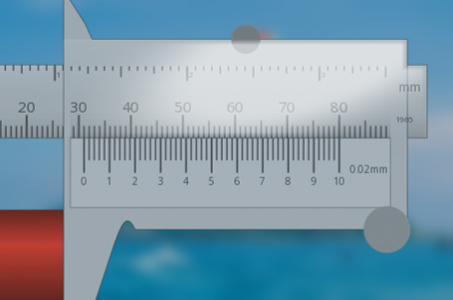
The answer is 31.0 mm
